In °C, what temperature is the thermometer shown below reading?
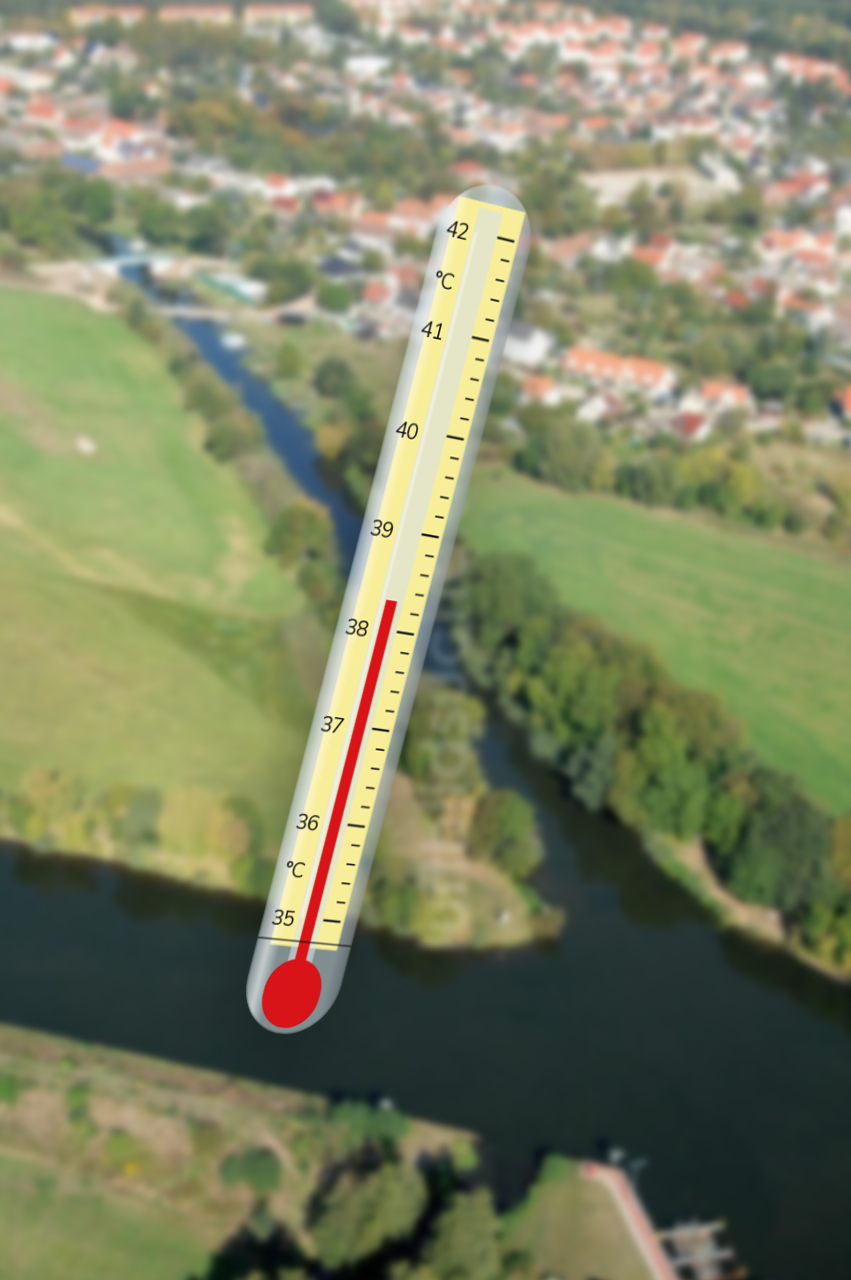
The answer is 38.3 °C
